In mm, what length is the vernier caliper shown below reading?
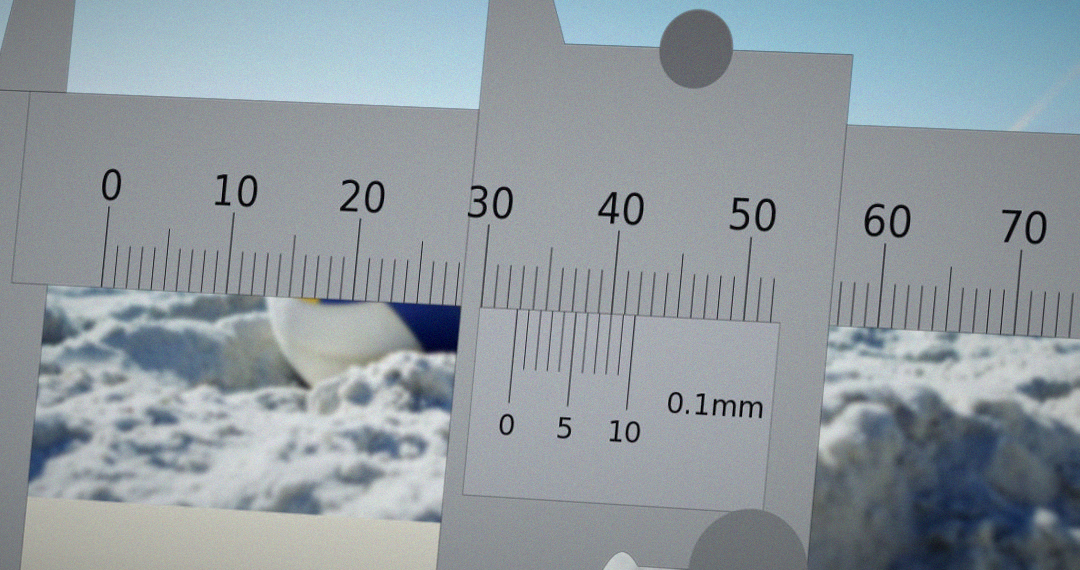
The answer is 32.8 mm
